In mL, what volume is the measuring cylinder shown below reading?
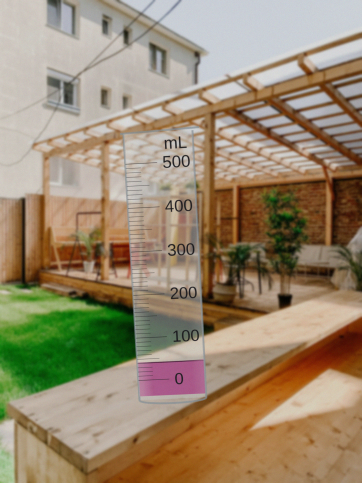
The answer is 40 mL
